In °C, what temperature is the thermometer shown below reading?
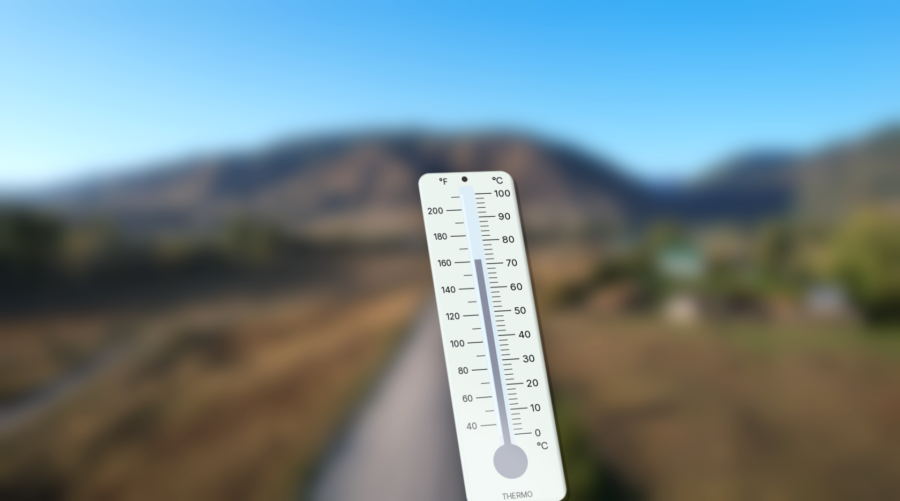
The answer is 72 °C
